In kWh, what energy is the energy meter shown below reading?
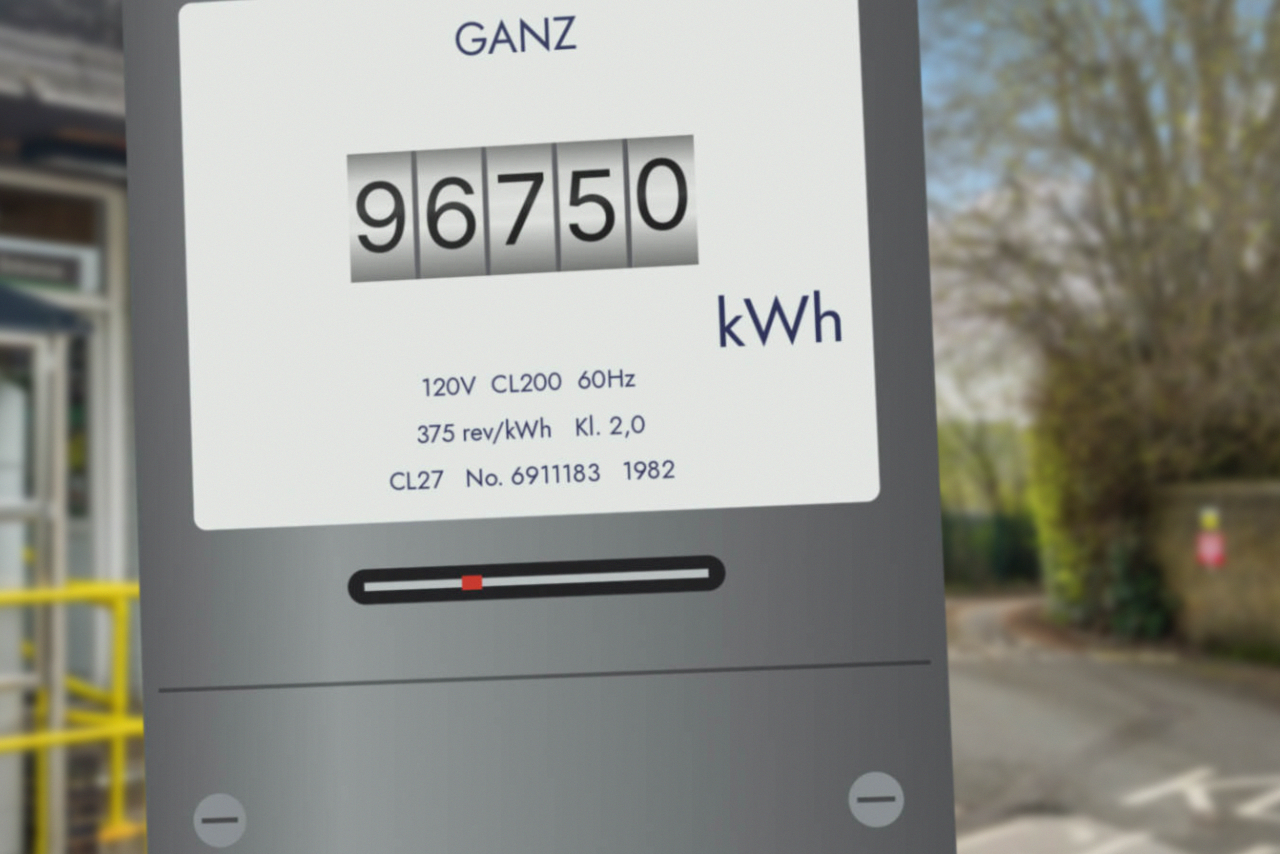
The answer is 96750 kWh
